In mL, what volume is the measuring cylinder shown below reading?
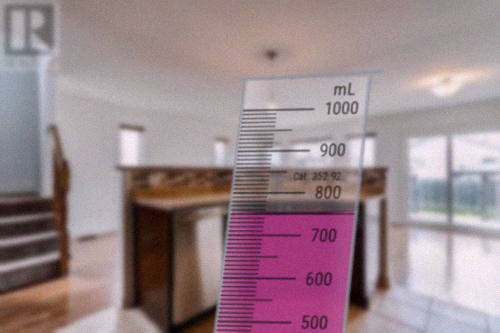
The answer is 750 mL
